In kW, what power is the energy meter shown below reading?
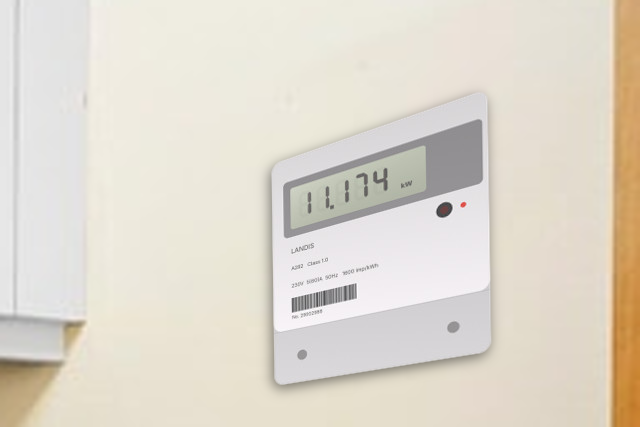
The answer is 11.174 kW
